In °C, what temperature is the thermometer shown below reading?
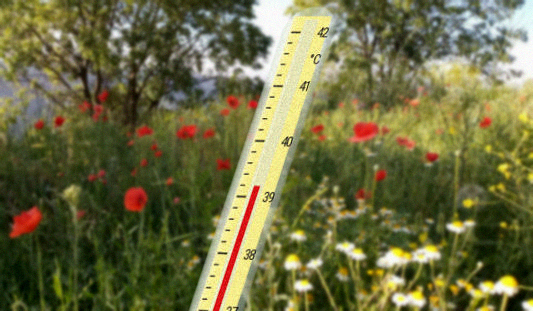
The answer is 39.2 °C
